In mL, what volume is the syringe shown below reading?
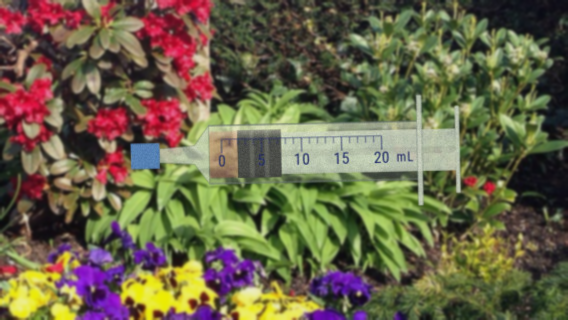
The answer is 2 mL
